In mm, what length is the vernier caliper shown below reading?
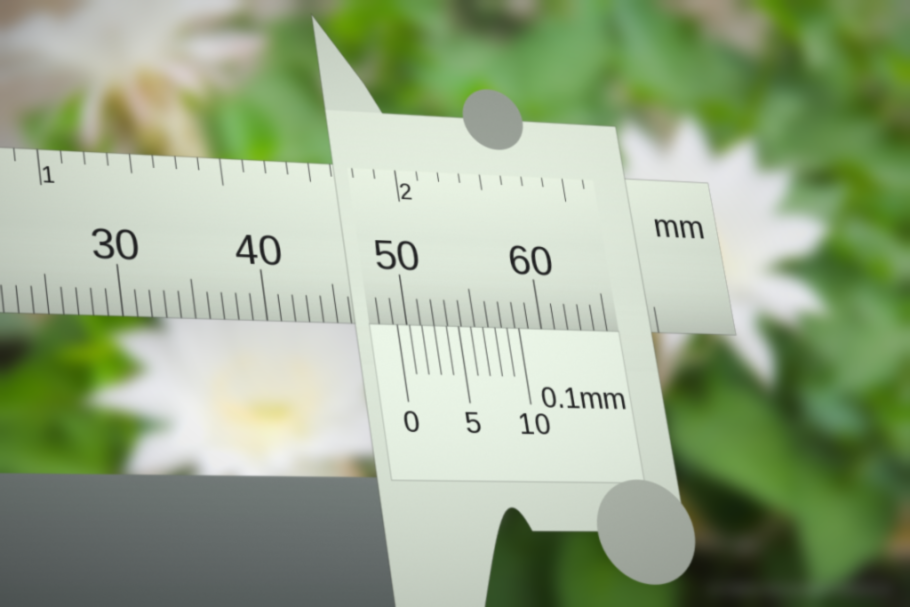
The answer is 49.3 mm
